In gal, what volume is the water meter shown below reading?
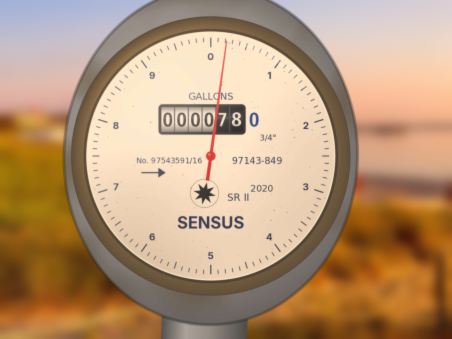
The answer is 780.2 gal
